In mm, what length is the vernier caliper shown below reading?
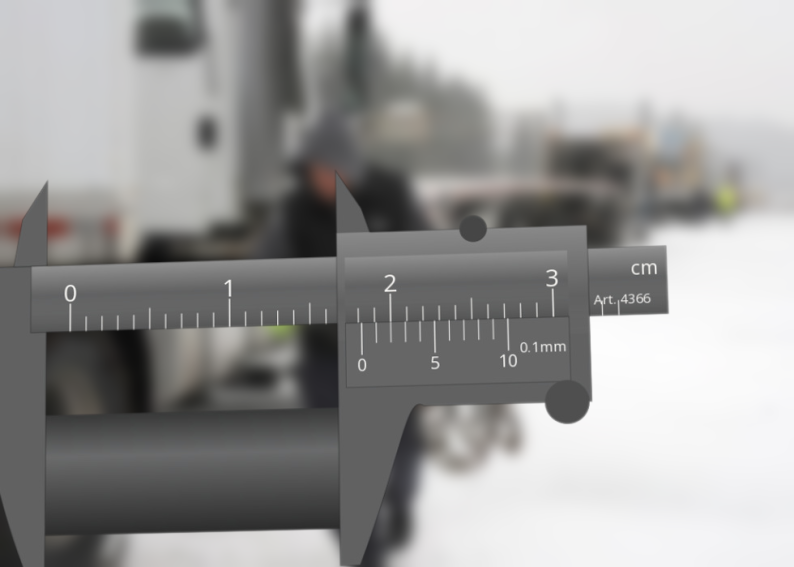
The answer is 18.2 mm
